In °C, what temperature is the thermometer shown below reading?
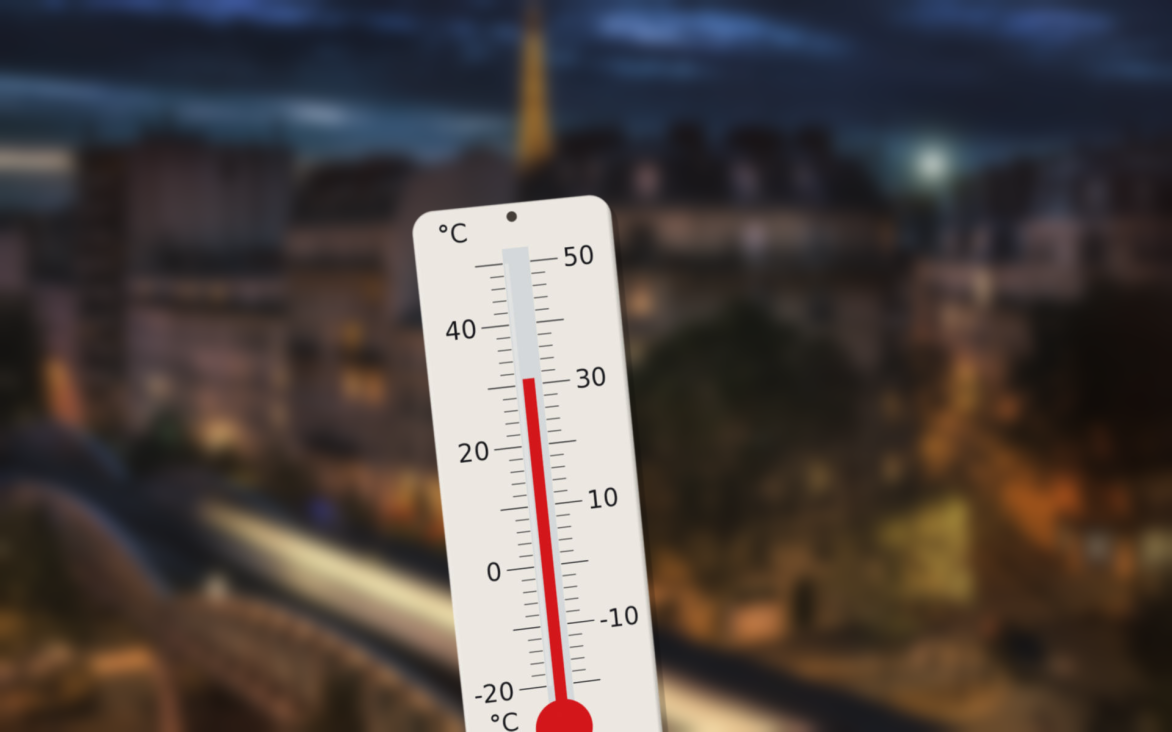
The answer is 31 °C
